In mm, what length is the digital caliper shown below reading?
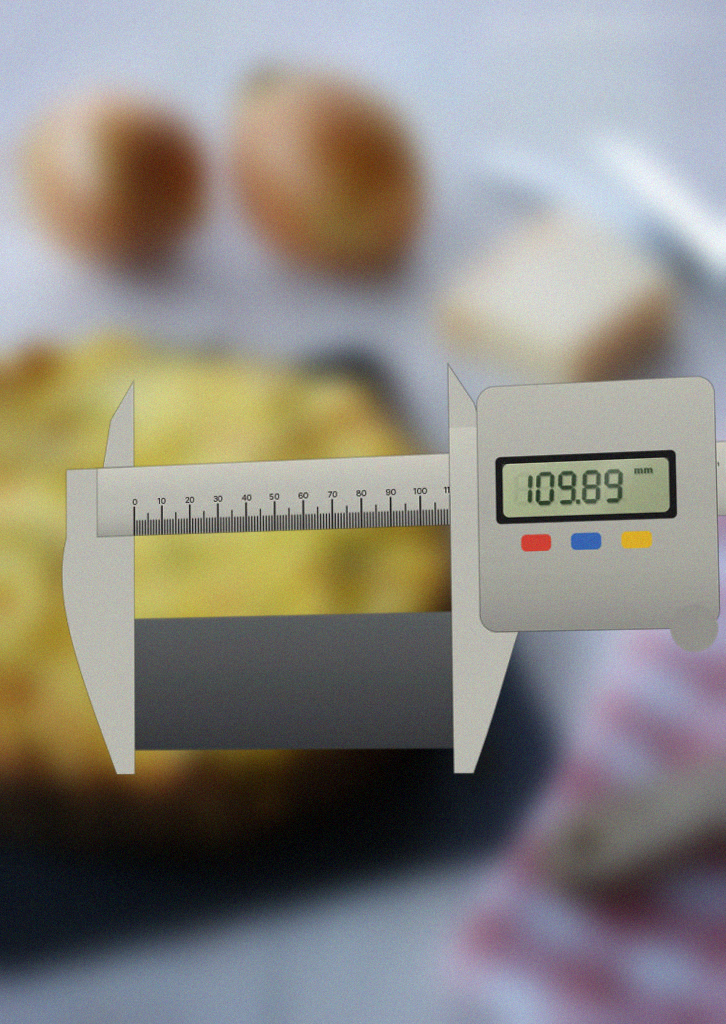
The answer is 109.89 mm
